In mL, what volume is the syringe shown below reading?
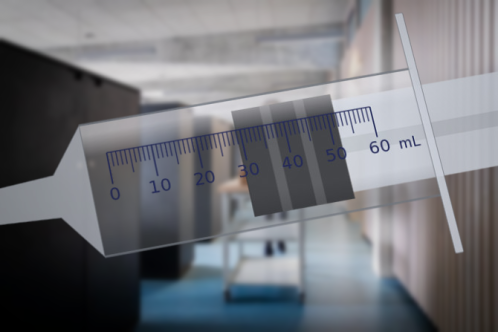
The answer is 29 mL
